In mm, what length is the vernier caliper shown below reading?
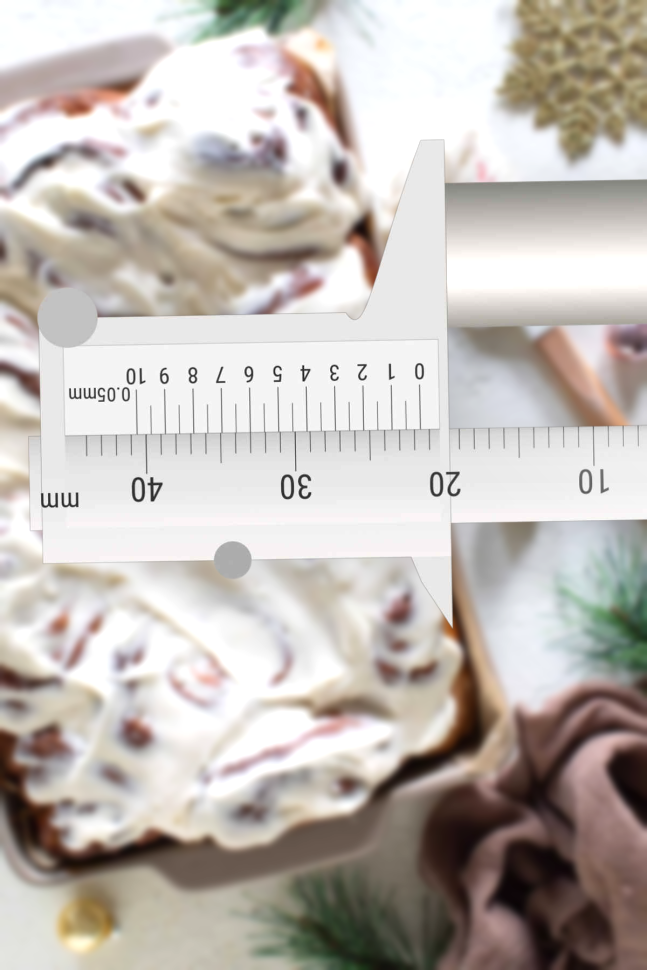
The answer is 21.6 mm
